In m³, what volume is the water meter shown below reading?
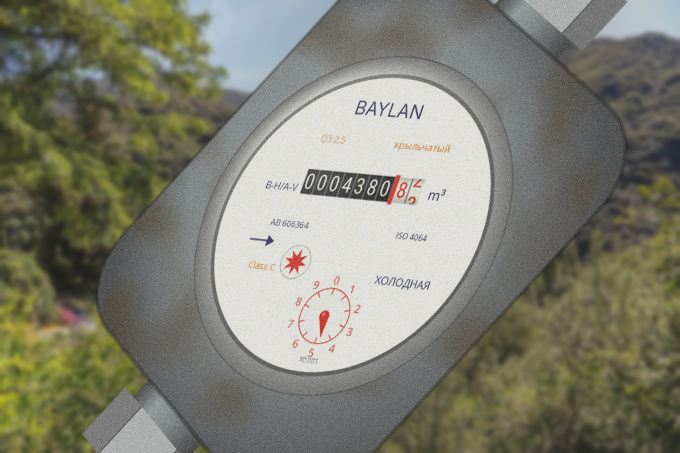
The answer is 4380.824 m³
